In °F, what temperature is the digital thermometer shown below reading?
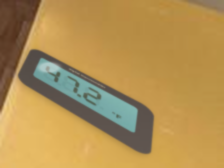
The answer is 47.2 °F
